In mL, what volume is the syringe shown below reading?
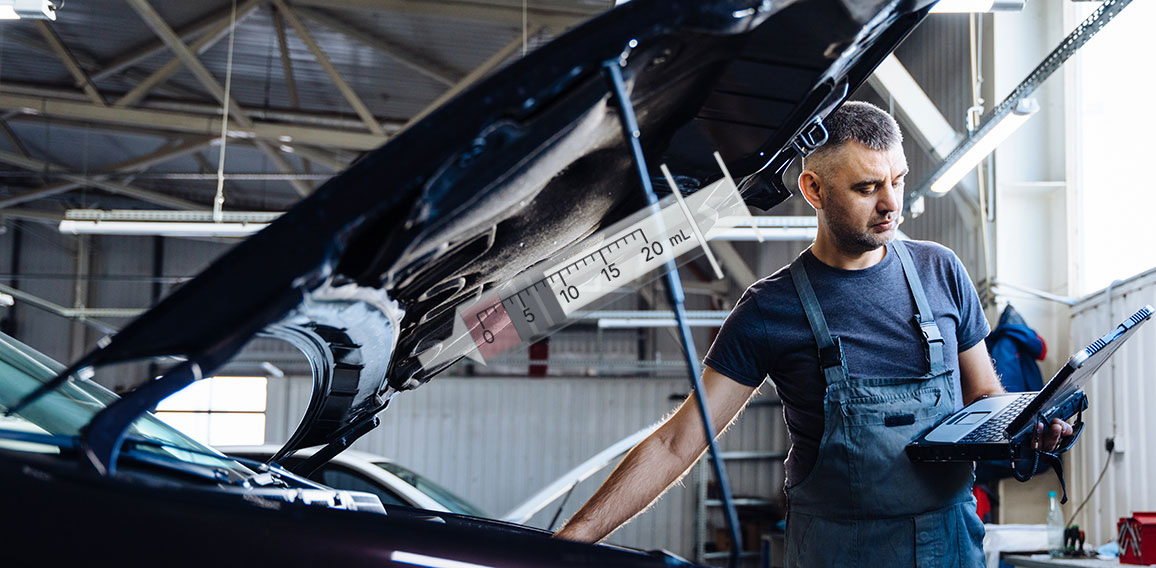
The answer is 3 mL
